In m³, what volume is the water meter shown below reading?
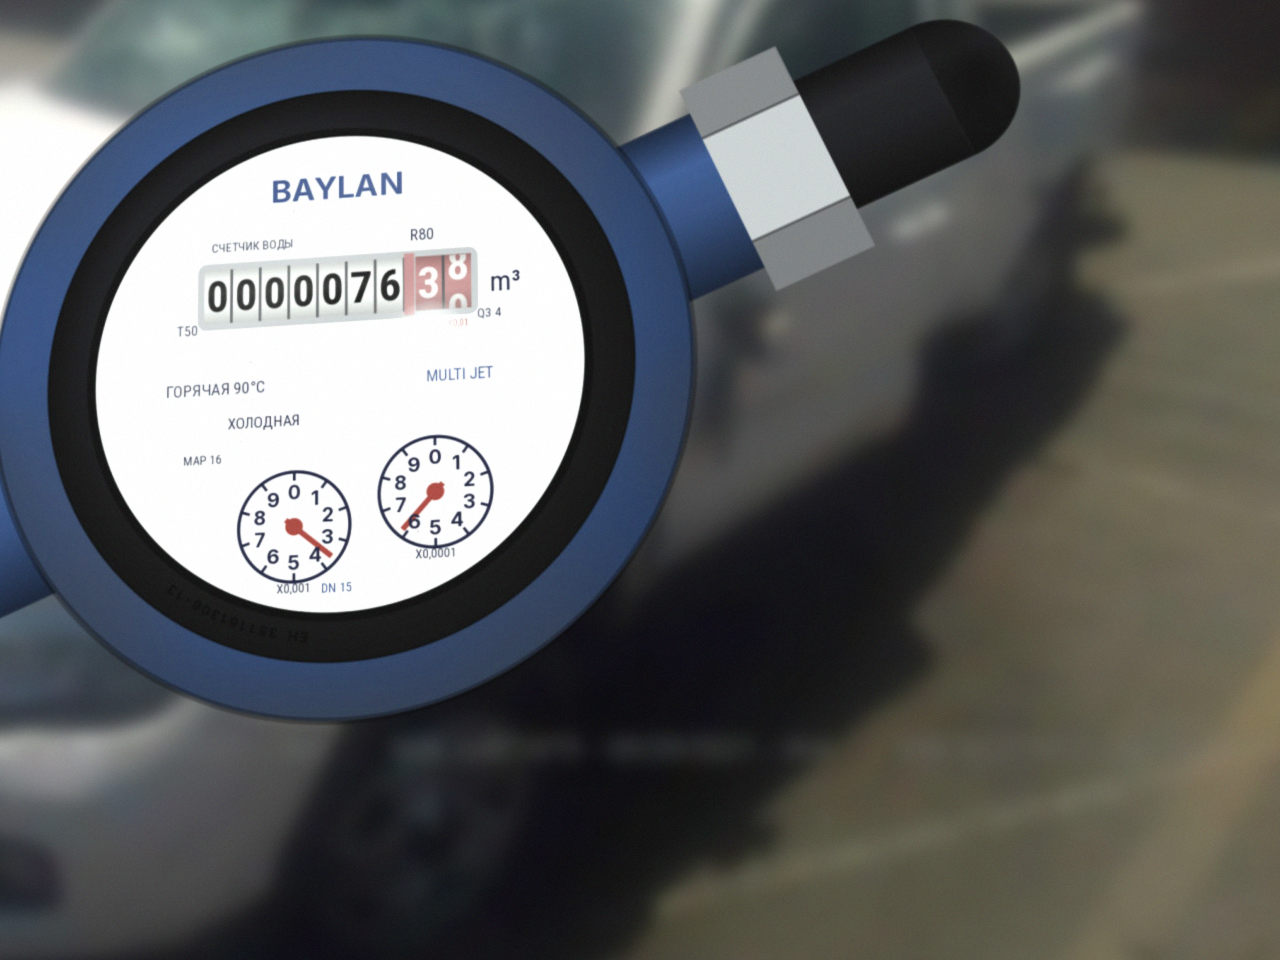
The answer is 76.3836 m³
